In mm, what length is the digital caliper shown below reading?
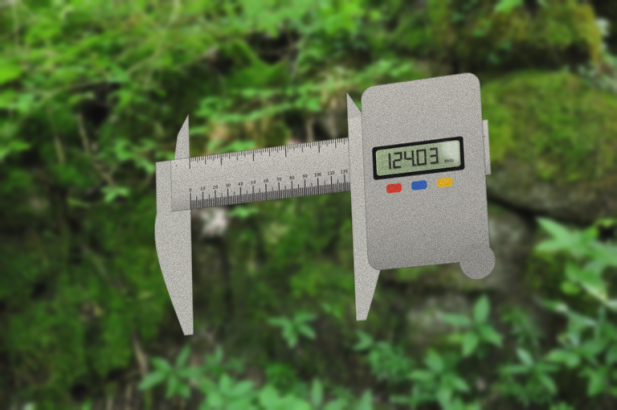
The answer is 124.03 mm
